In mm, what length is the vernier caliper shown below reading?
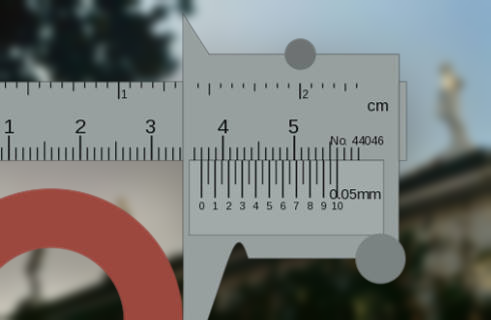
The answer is 37.0 mm
